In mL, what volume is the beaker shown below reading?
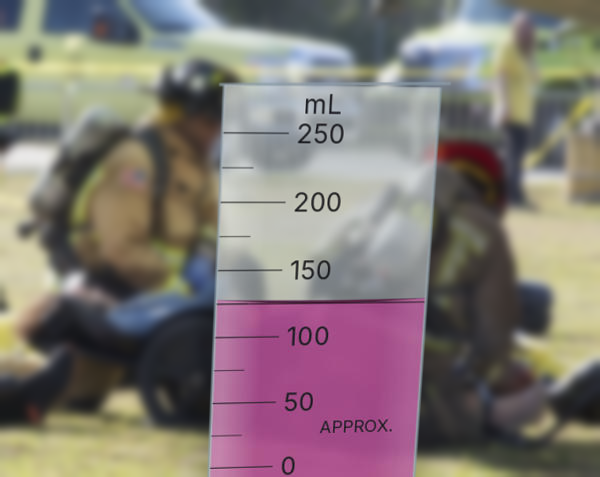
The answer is 125 mL
